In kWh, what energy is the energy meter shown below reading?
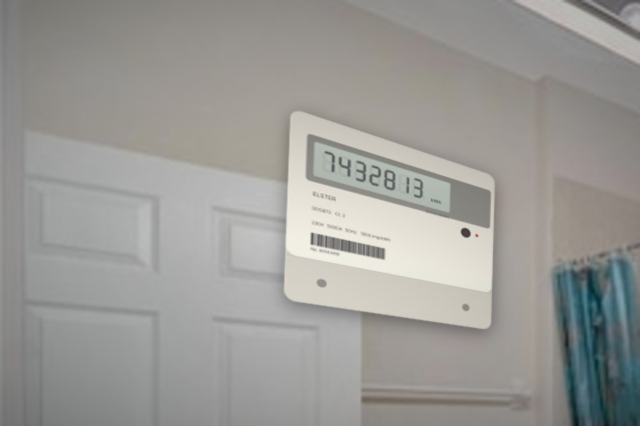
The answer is 7432813 kWh
